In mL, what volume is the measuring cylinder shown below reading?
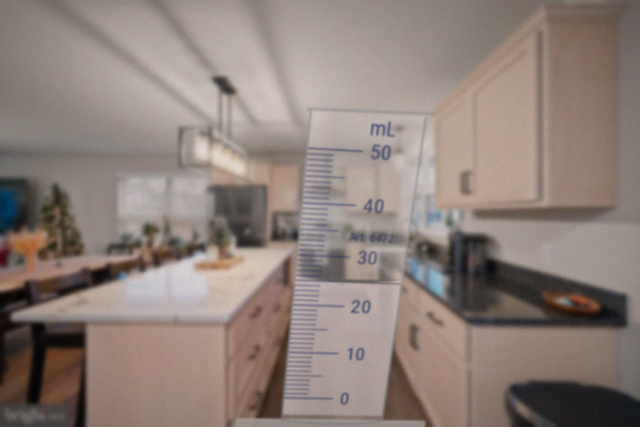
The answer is 25 mL
